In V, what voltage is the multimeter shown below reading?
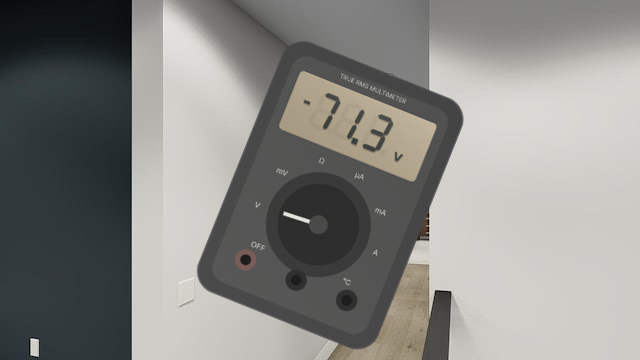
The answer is -71.3 V
